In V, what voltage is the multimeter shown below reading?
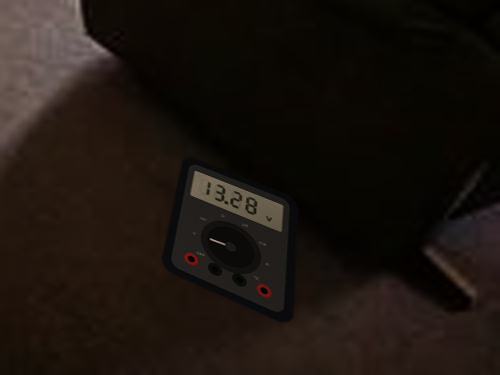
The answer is 13.28 V
